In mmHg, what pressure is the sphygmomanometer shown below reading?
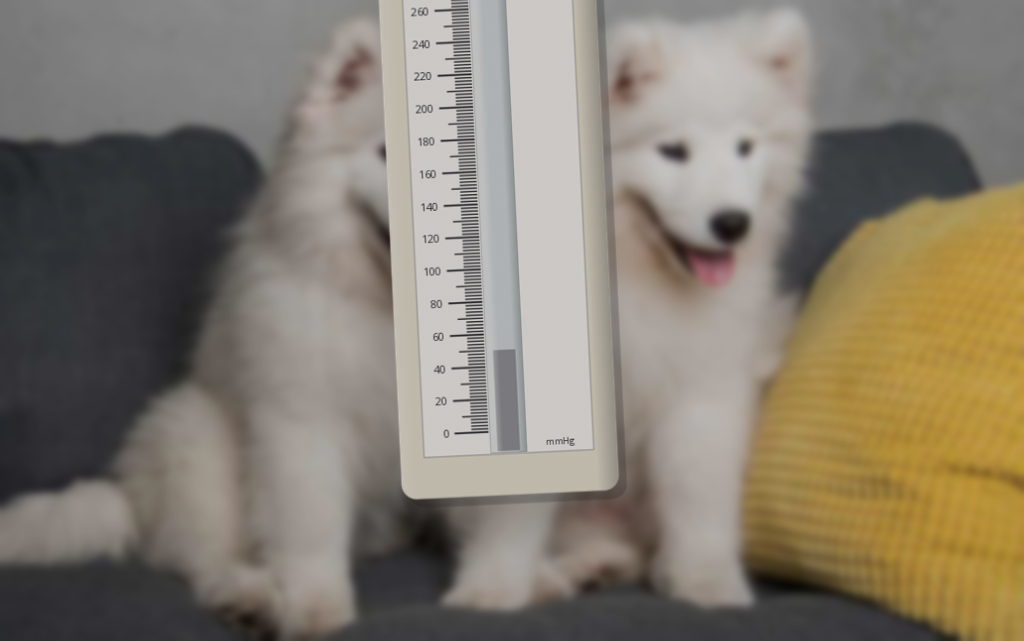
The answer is 50 mmHg
